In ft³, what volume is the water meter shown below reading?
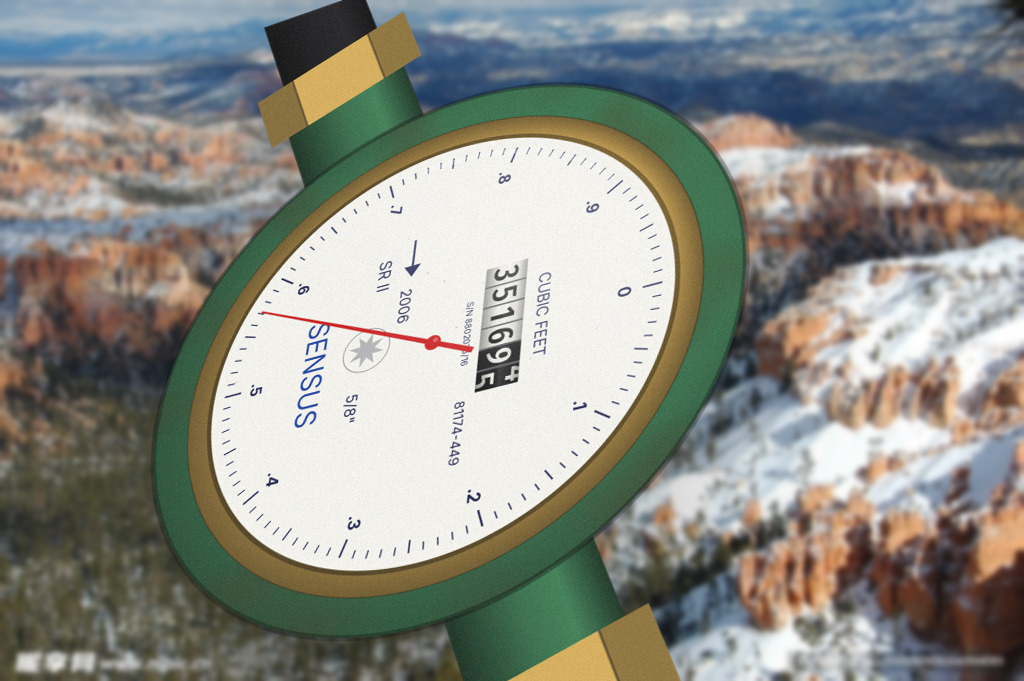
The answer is 351694.57 ft³
